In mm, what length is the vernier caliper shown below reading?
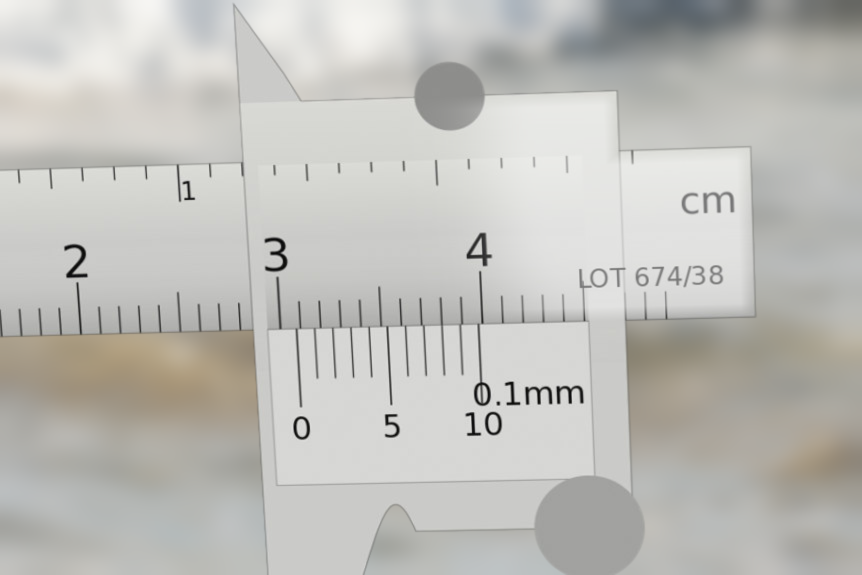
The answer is 30.8 mm
